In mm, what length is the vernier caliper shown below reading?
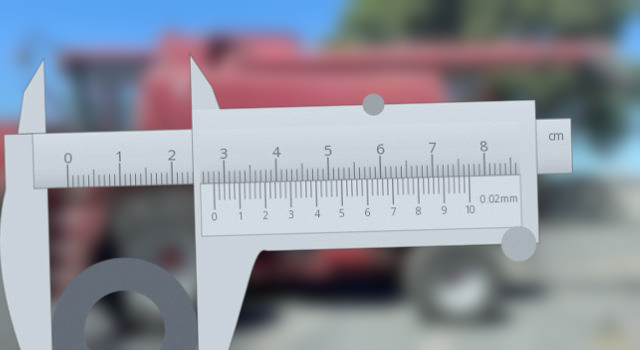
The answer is 28.0 mm
